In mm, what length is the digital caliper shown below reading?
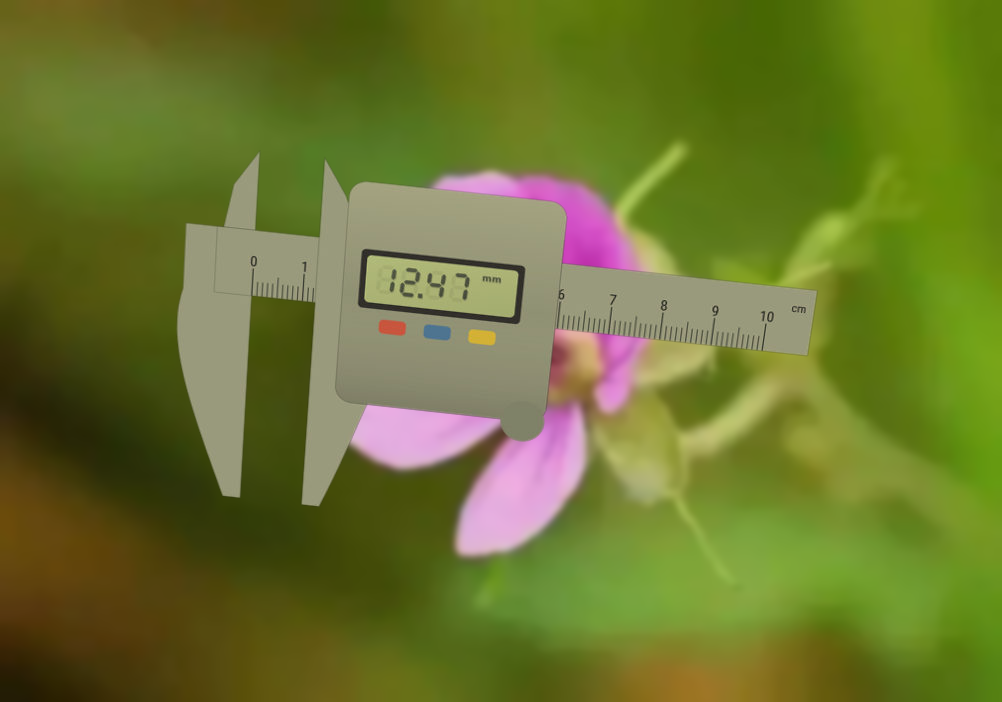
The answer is 12.47 mm
